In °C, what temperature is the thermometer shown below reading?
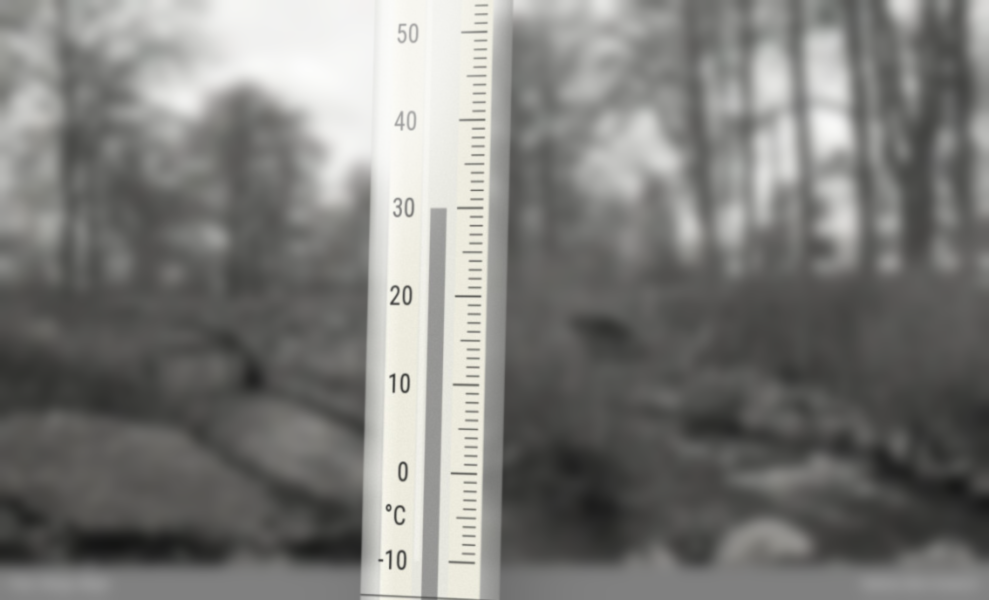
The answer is 30 °C
